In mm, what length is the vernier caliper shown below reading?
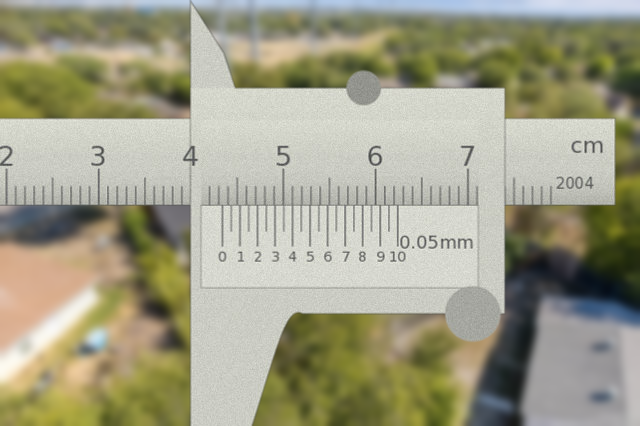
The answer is 43.4 mm
